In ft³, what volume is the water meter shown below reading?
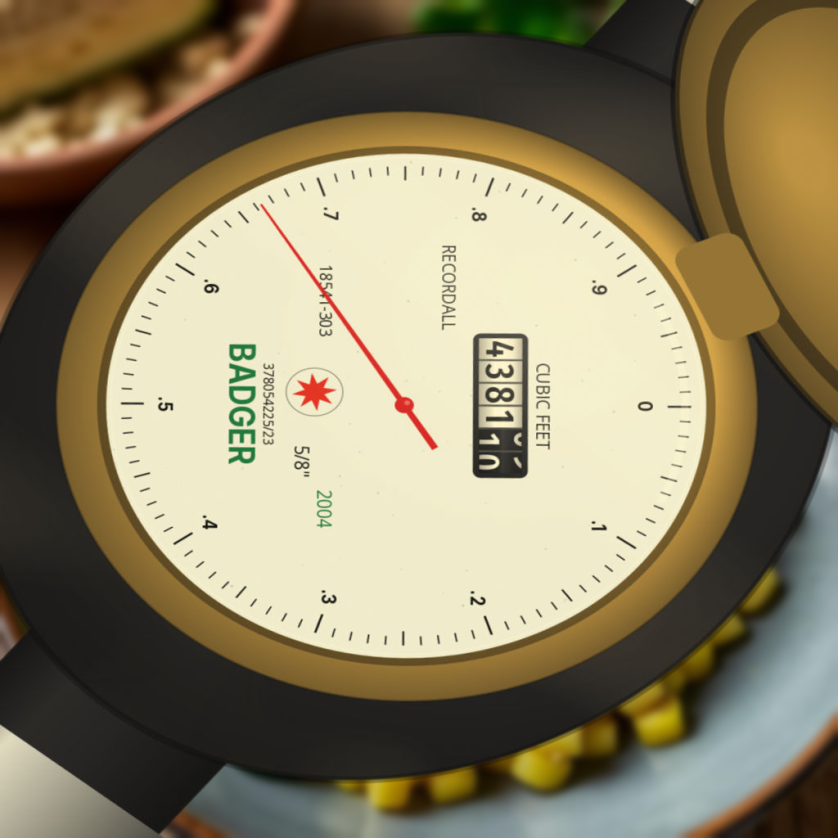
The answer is 438109.66 ft³
